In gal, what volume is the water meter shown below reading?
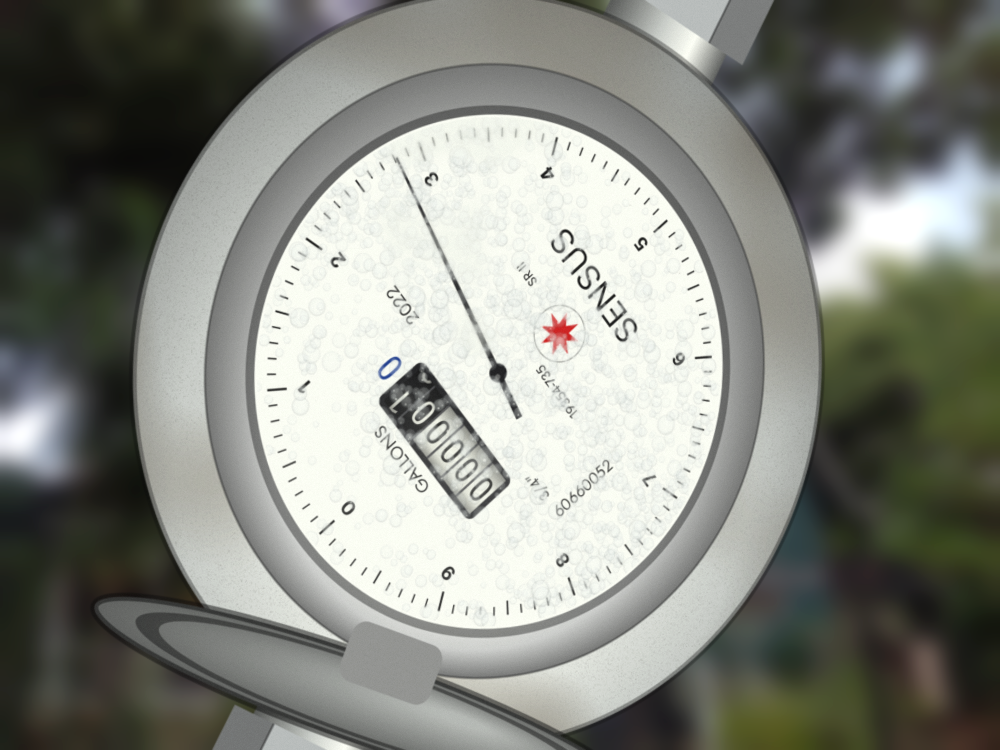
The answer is 12.8 gal
